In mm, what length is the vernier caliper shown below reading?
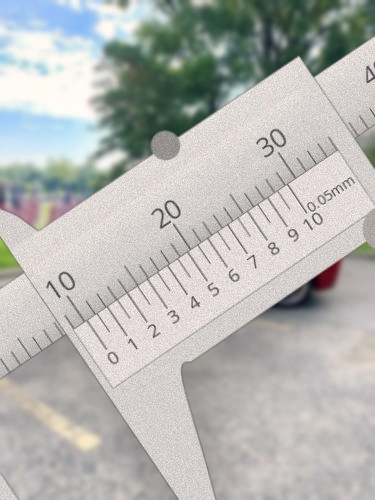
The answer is 10.2 mm
